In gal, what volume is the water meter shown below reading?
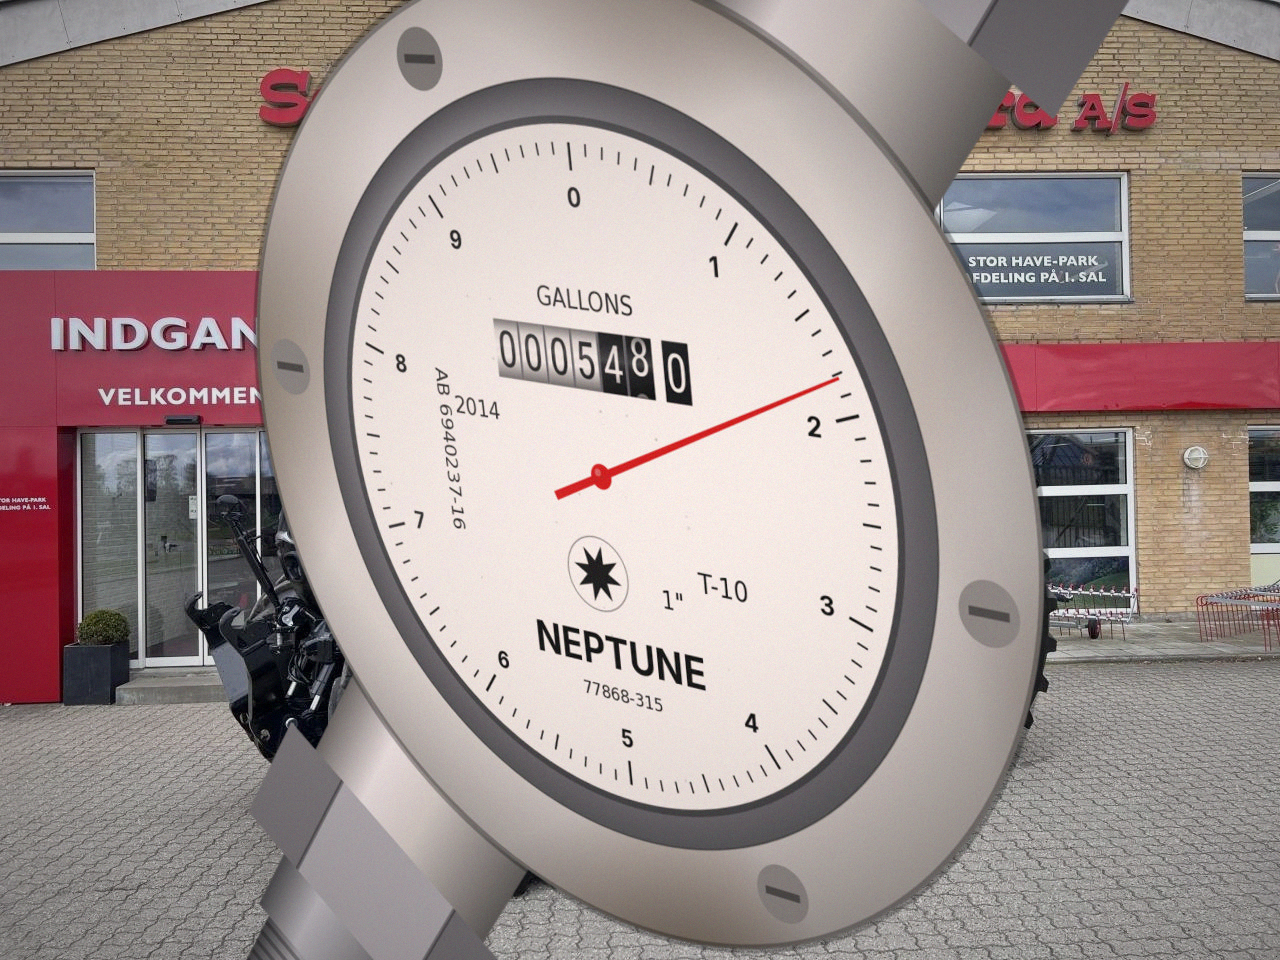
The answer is 5481.8 gal
